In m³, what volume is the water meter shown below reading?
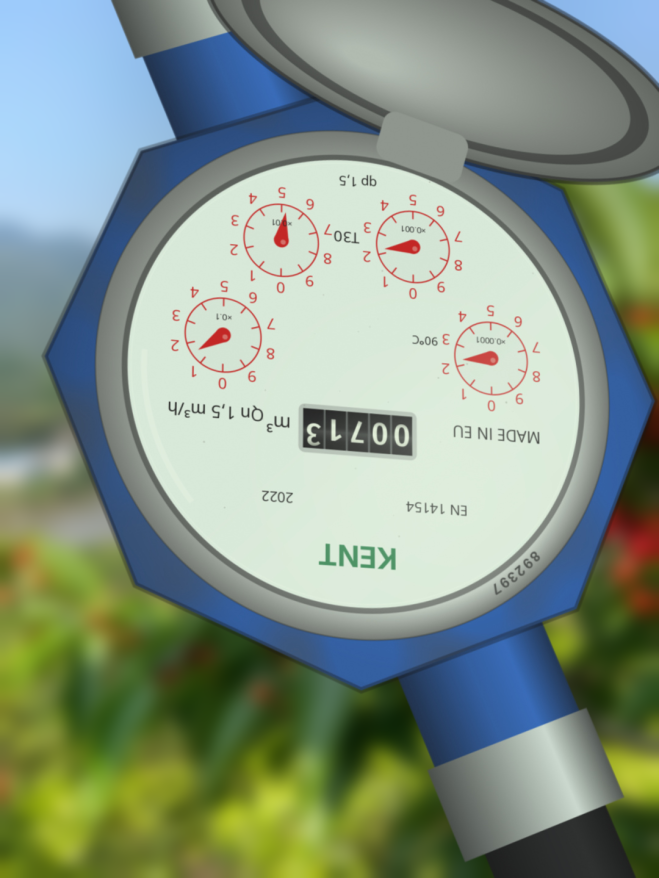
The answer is 713.1522 m³
